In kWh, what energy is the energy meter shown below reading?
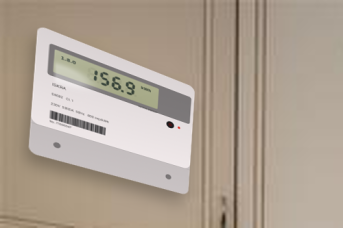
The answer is 156.9 kWh
